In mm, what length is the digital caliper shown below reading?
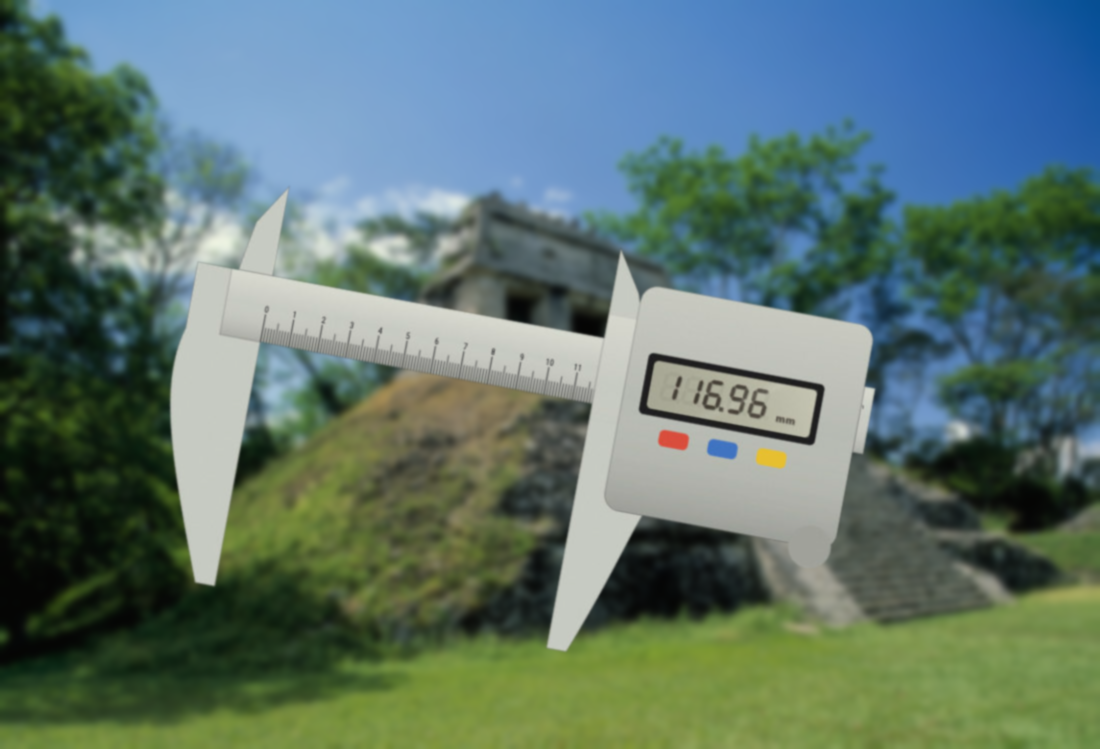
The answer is 116.96 mm
